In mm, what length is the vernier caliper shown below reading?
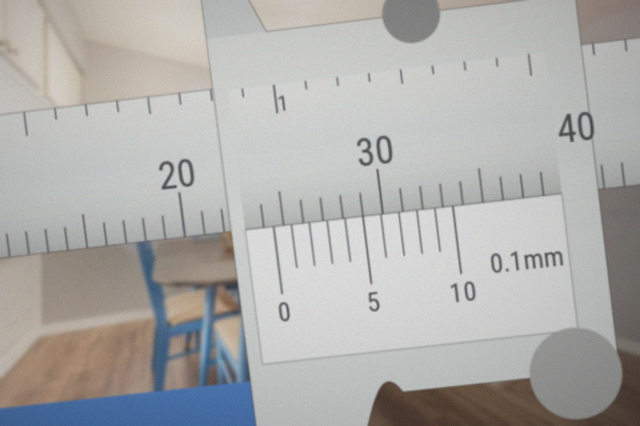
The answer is 24.5 mm
